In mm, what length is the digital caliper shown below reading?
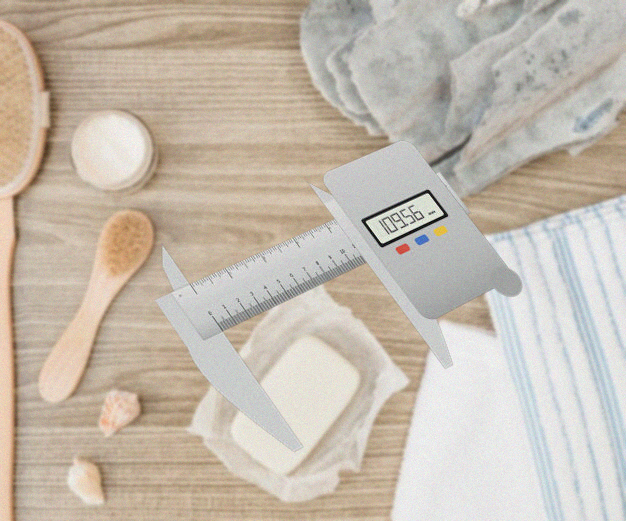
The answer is 109.56 mm
